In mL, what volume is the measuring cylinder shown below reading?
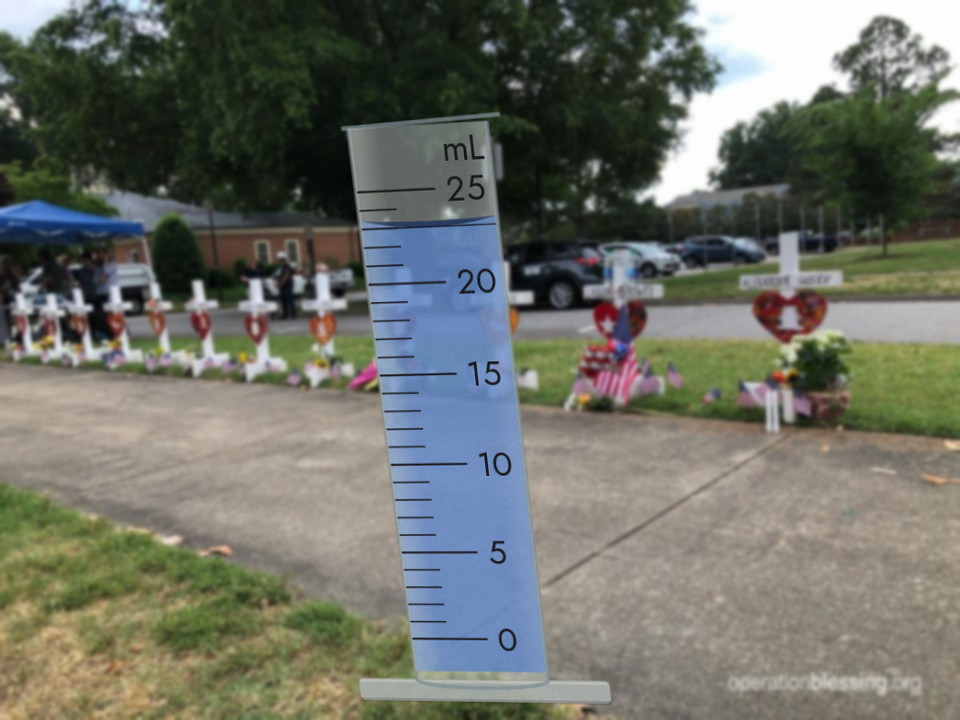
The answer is 23 mL
